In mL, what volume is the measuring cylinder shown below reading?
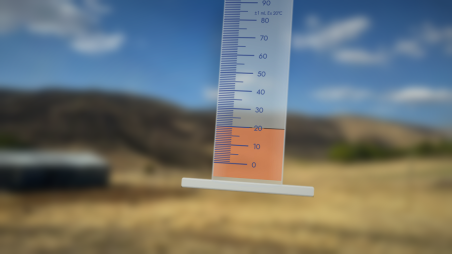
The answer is 20 mL
